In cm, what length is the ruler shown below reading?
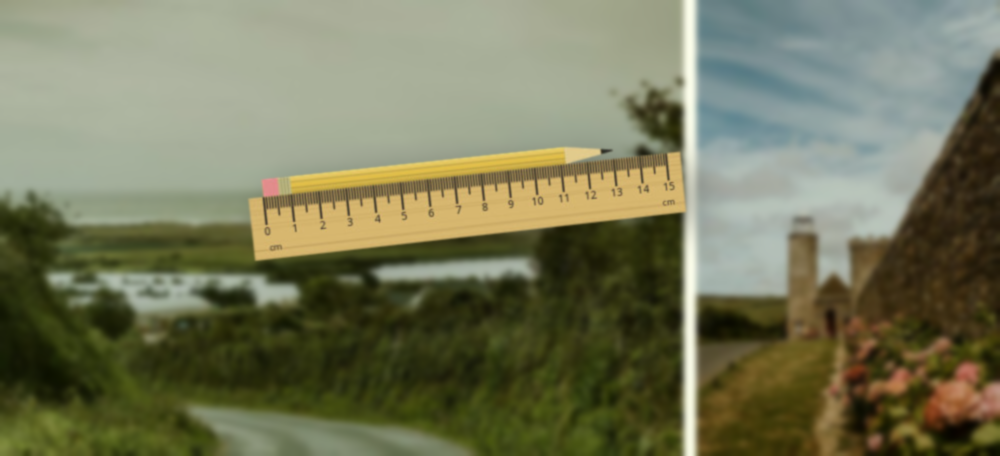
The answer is 13 cm
